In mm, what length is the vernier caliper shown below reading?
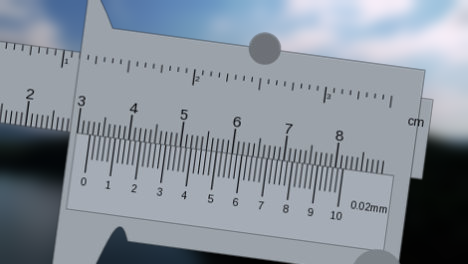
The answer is 32.5 mm
